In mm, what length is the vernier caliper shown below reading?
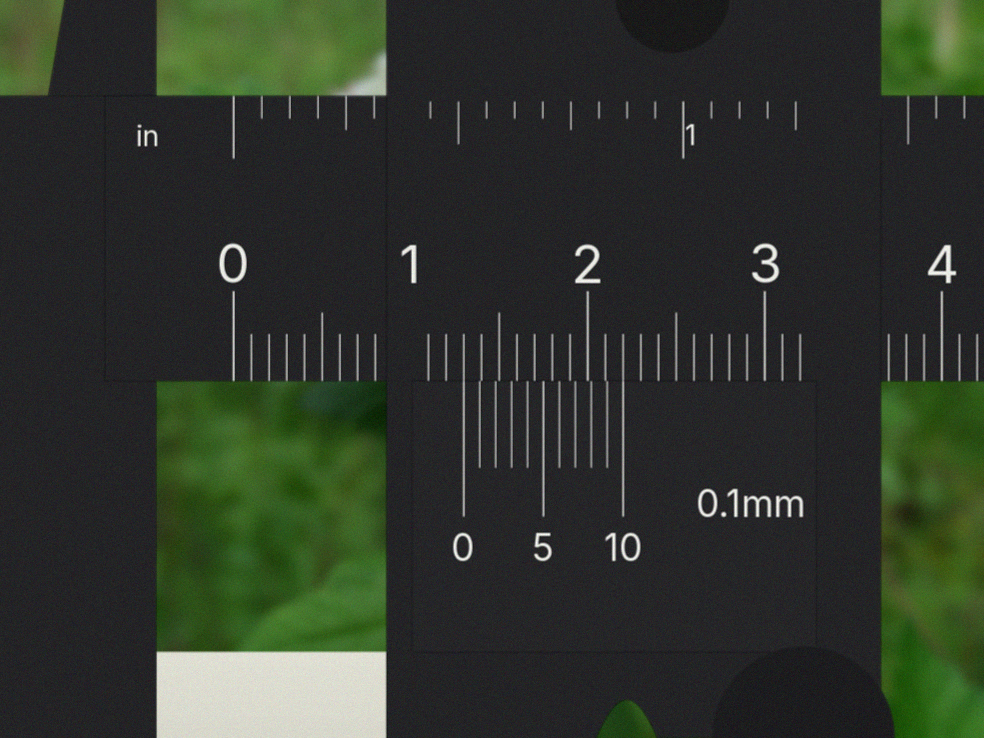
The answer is 13.0 mm
